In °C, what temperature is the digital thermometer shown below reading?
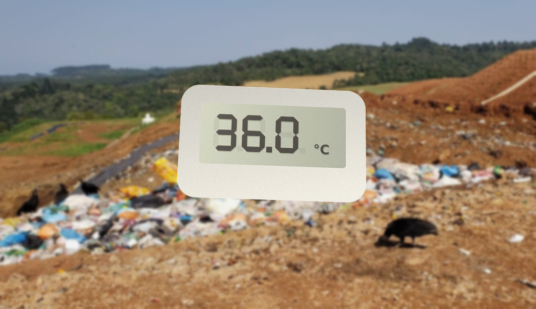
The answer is 36.0 °C
